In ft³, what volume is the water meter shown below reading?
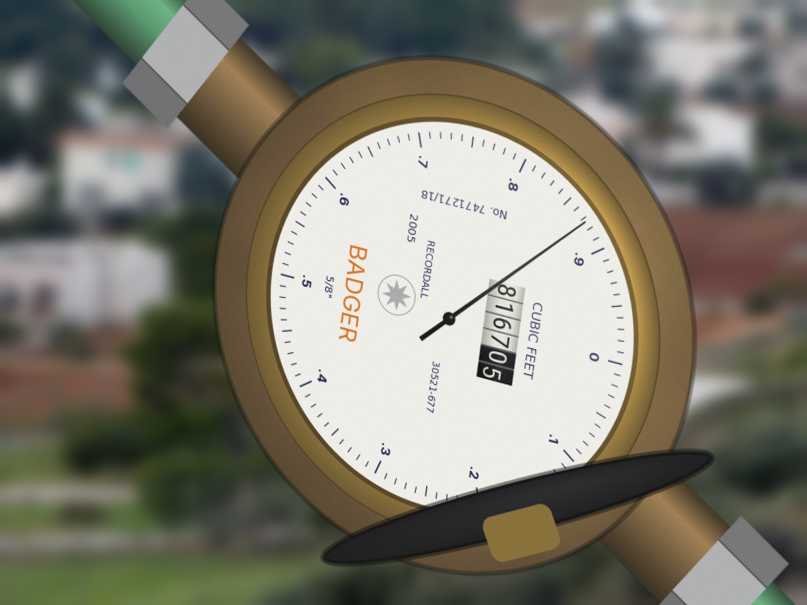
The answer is 816704.87 ft³
